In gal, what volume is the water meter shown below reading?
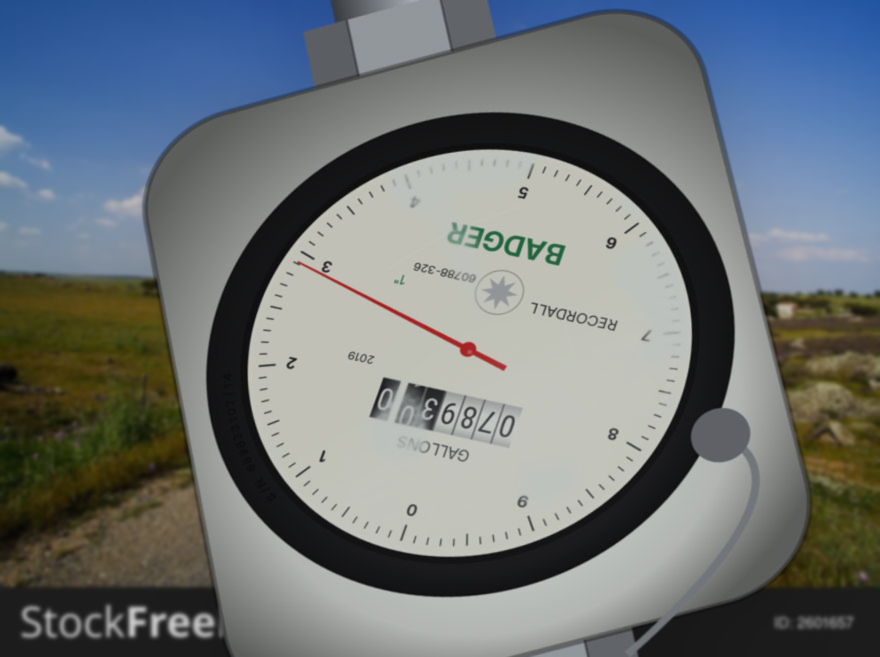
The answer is 789302.9 gal
